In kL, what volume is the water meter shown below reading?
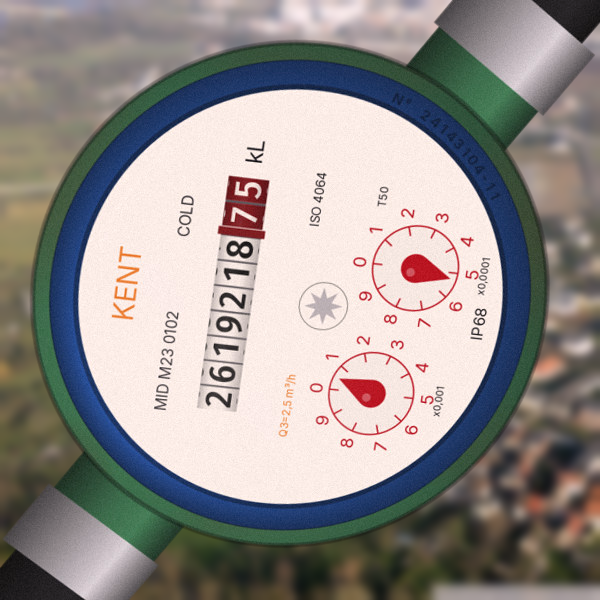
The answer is 2619218.7505 kL
